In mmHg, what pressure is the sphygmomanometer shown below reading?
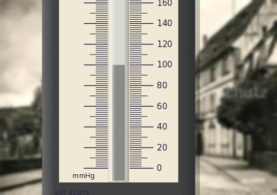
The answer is 100 mmHg
